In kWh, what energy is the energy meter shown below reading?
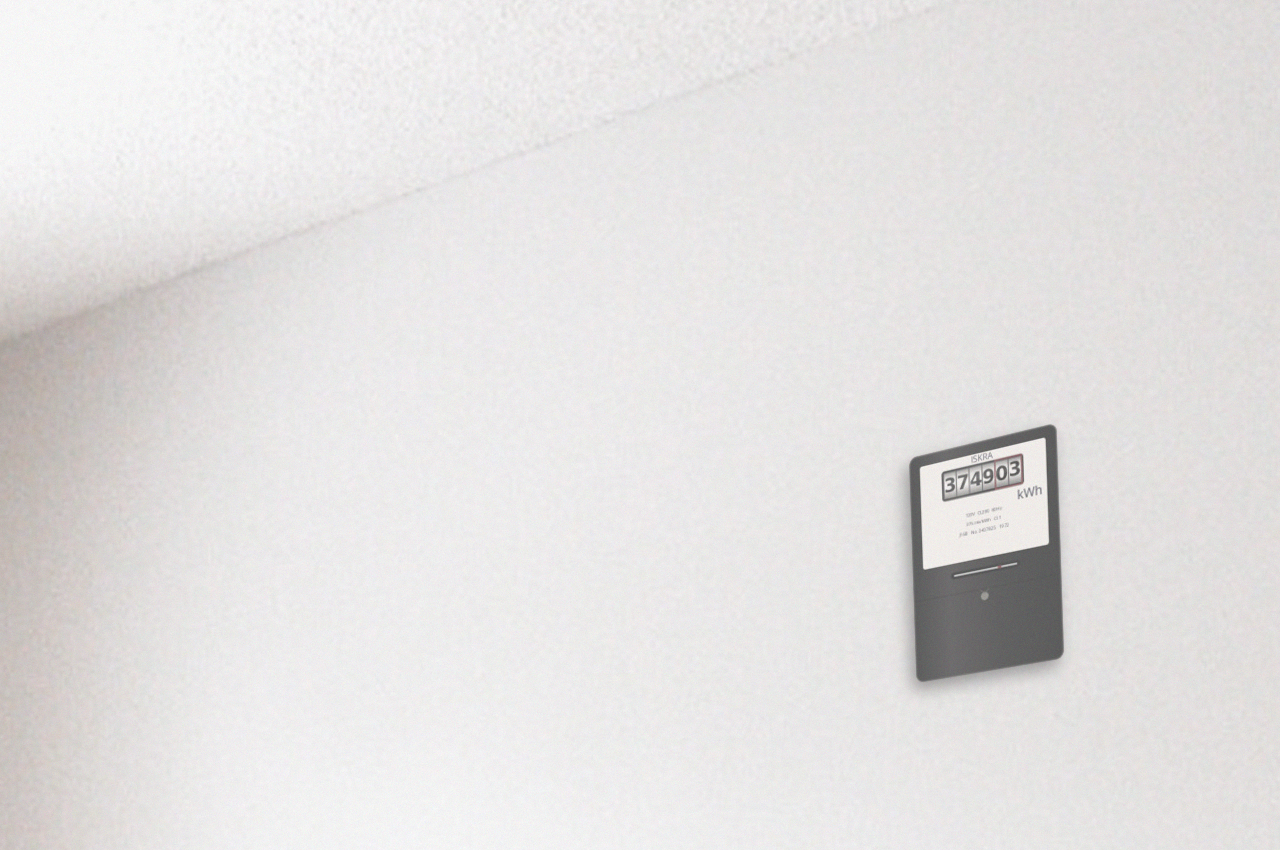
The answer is 3749.03 kWh
